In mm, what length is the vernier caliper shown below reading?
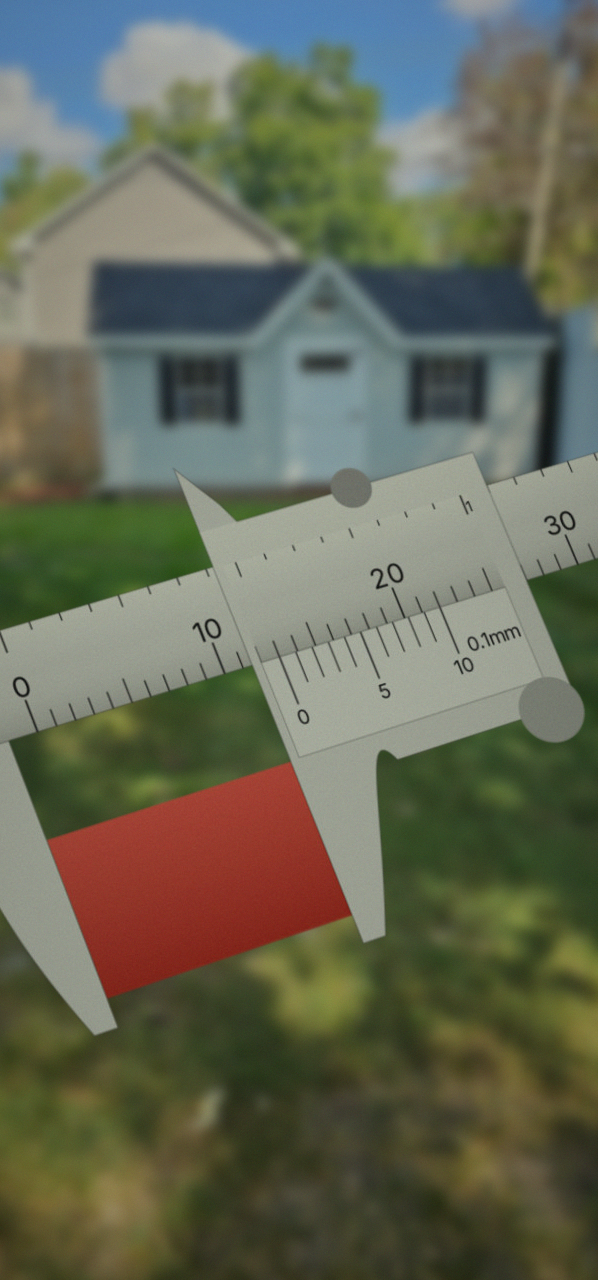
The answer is 13.0 mm
